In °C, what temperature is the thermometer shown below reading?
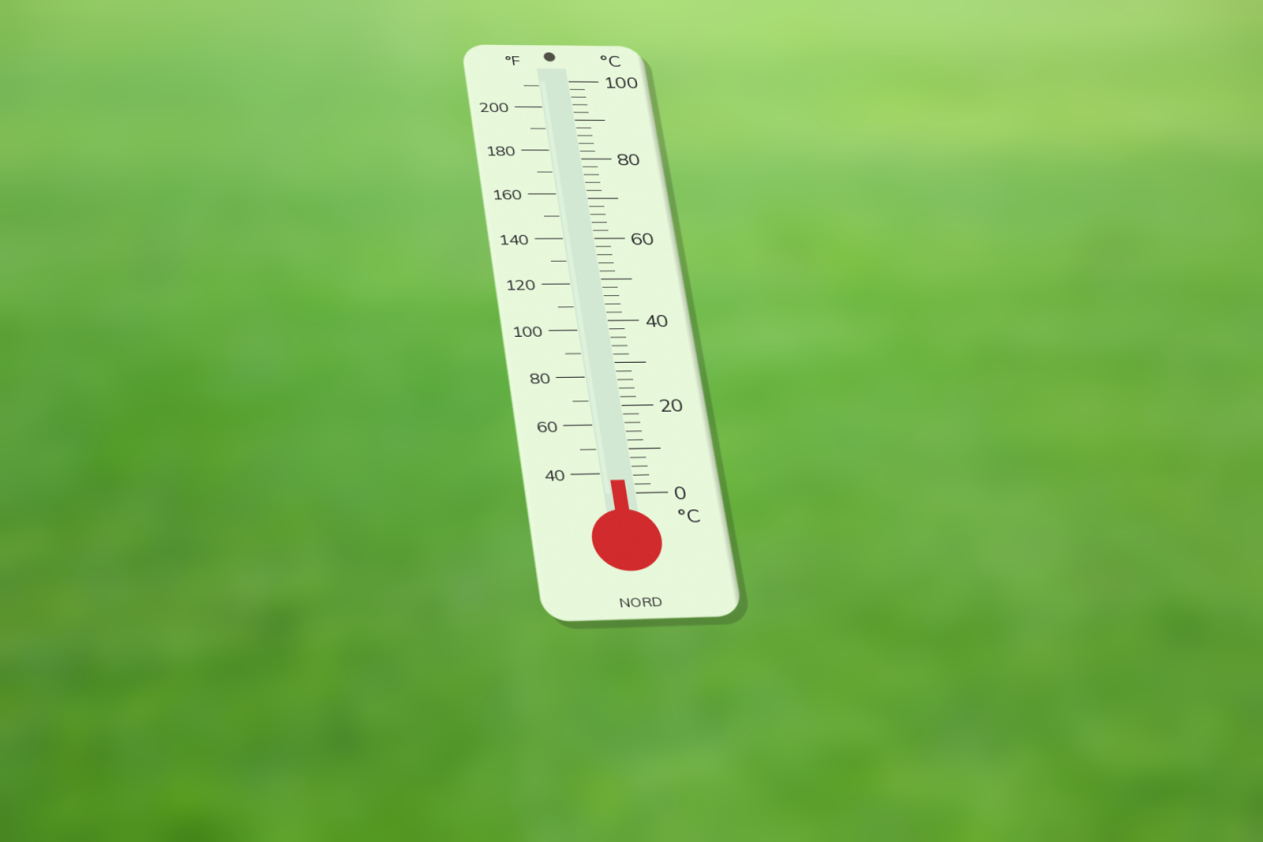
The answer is 3 °C
